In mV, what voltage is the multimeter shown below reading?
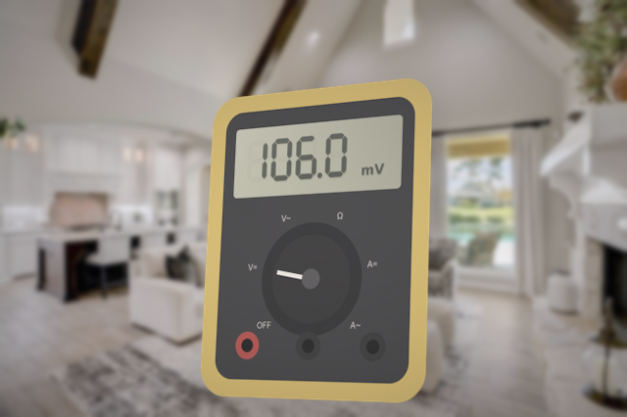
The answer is 106.0 mV
